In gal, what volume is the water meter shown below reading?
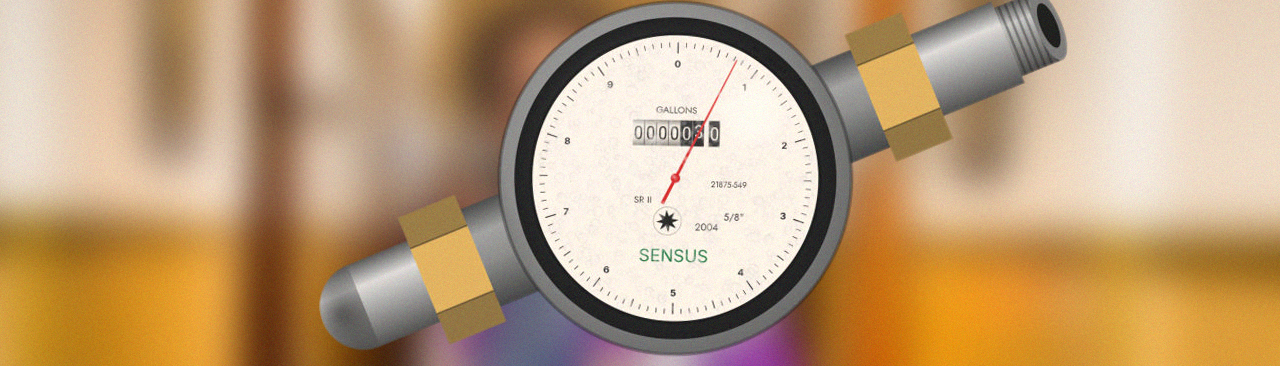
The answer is 30.7 gal
